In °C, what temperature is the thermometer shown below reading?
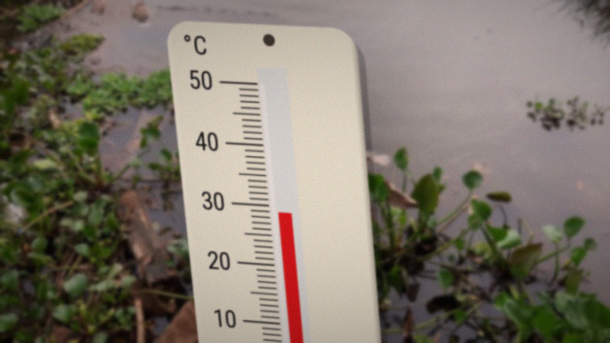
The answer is 29 °C
